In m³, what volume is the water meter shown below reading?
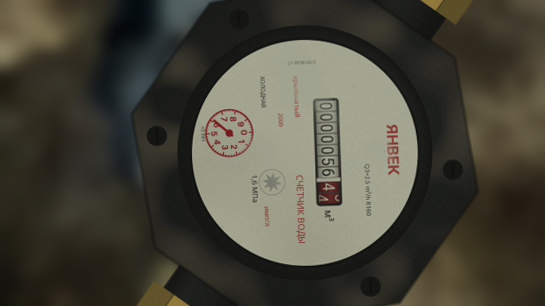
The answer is 56.436 m³
